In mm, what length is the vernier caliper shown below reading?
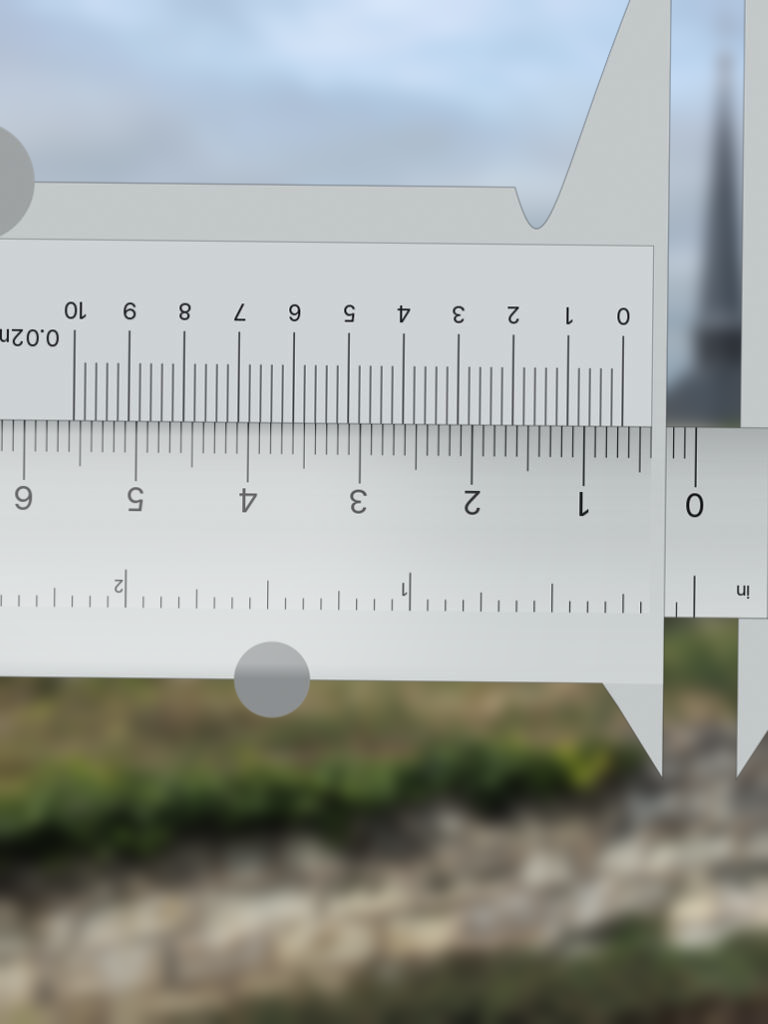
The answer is 6.6 mm
